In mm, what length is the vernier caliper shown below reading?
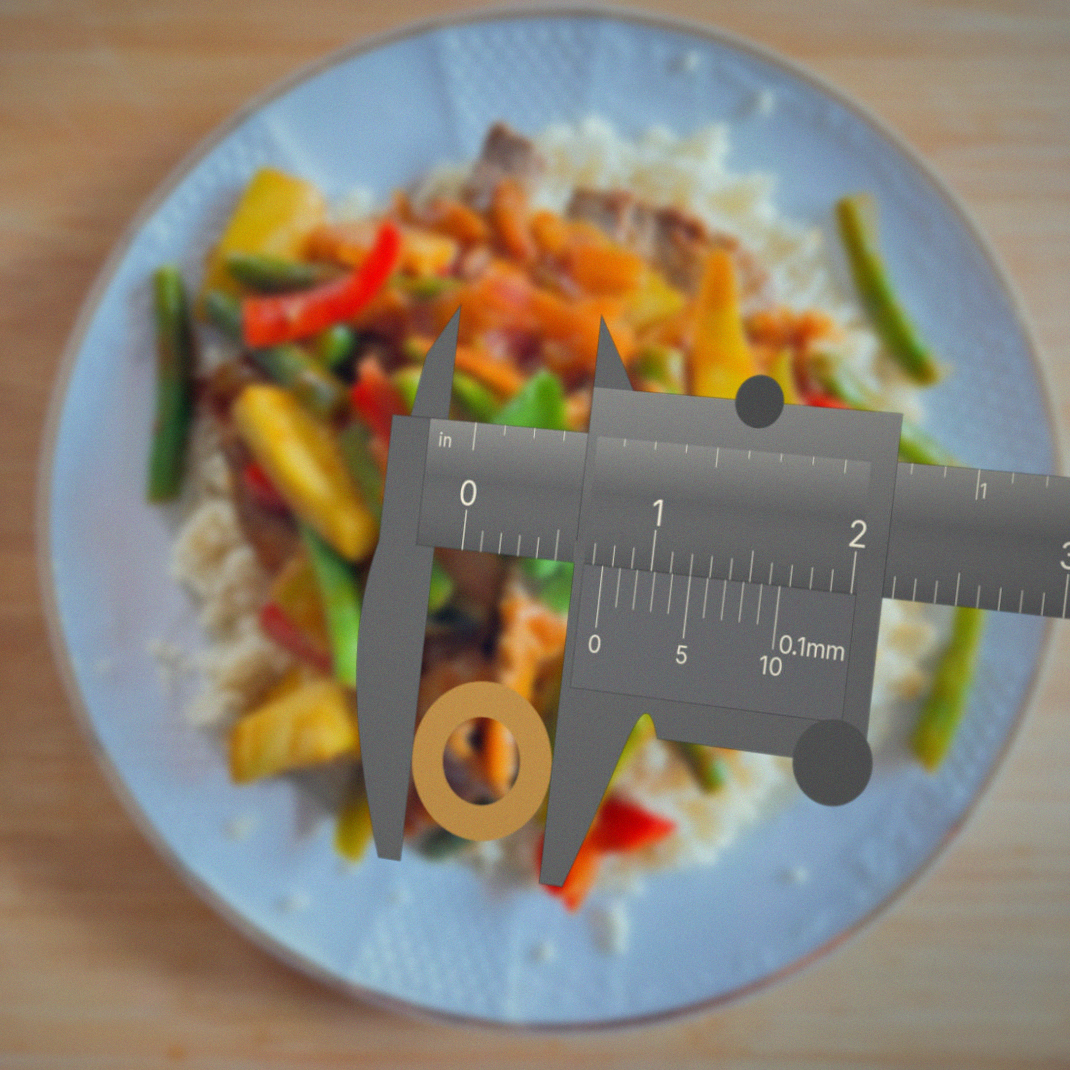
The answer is 7.5 mm
